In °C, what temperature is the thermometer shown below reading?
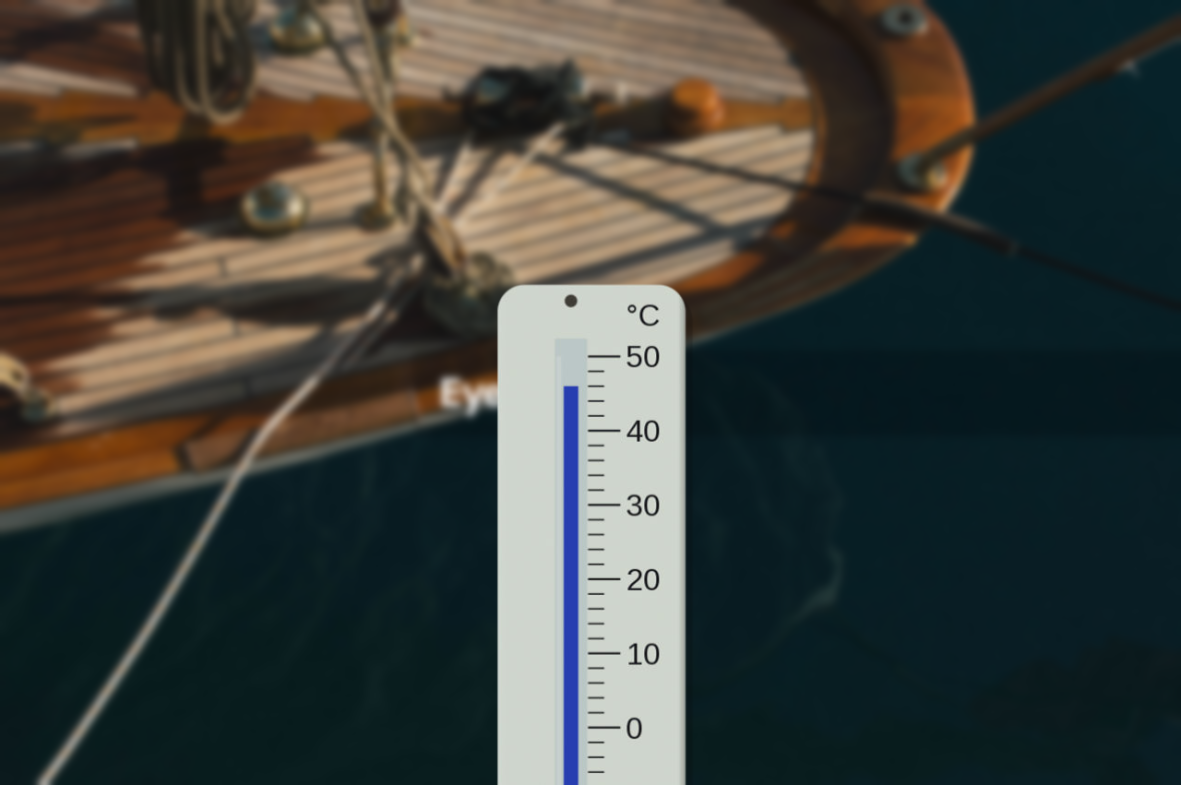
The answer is 46 °C
